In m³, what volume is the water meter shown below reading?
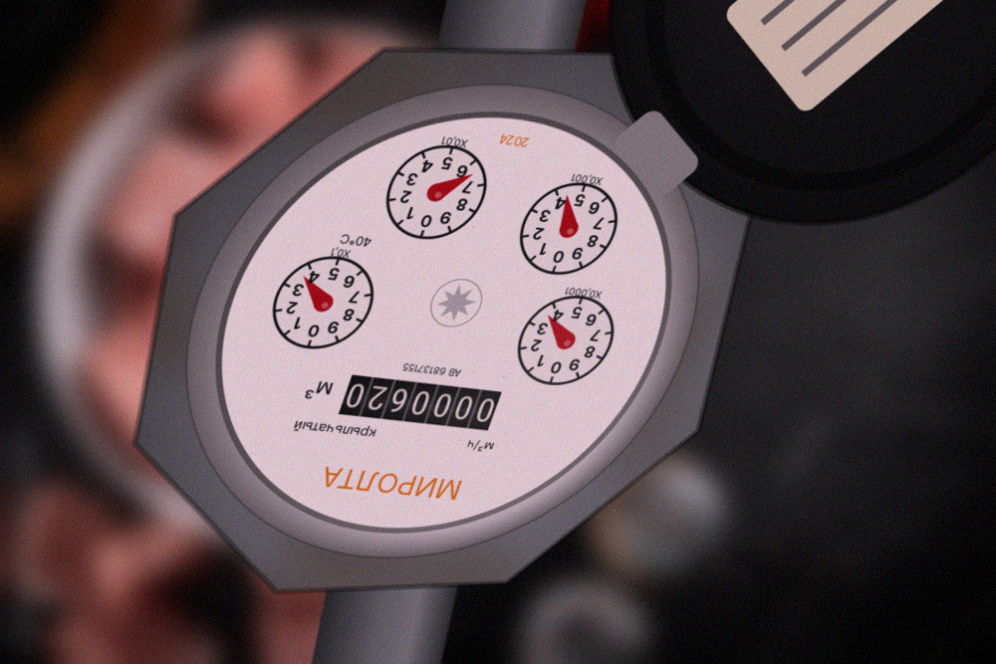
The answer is 620.3643 m³
